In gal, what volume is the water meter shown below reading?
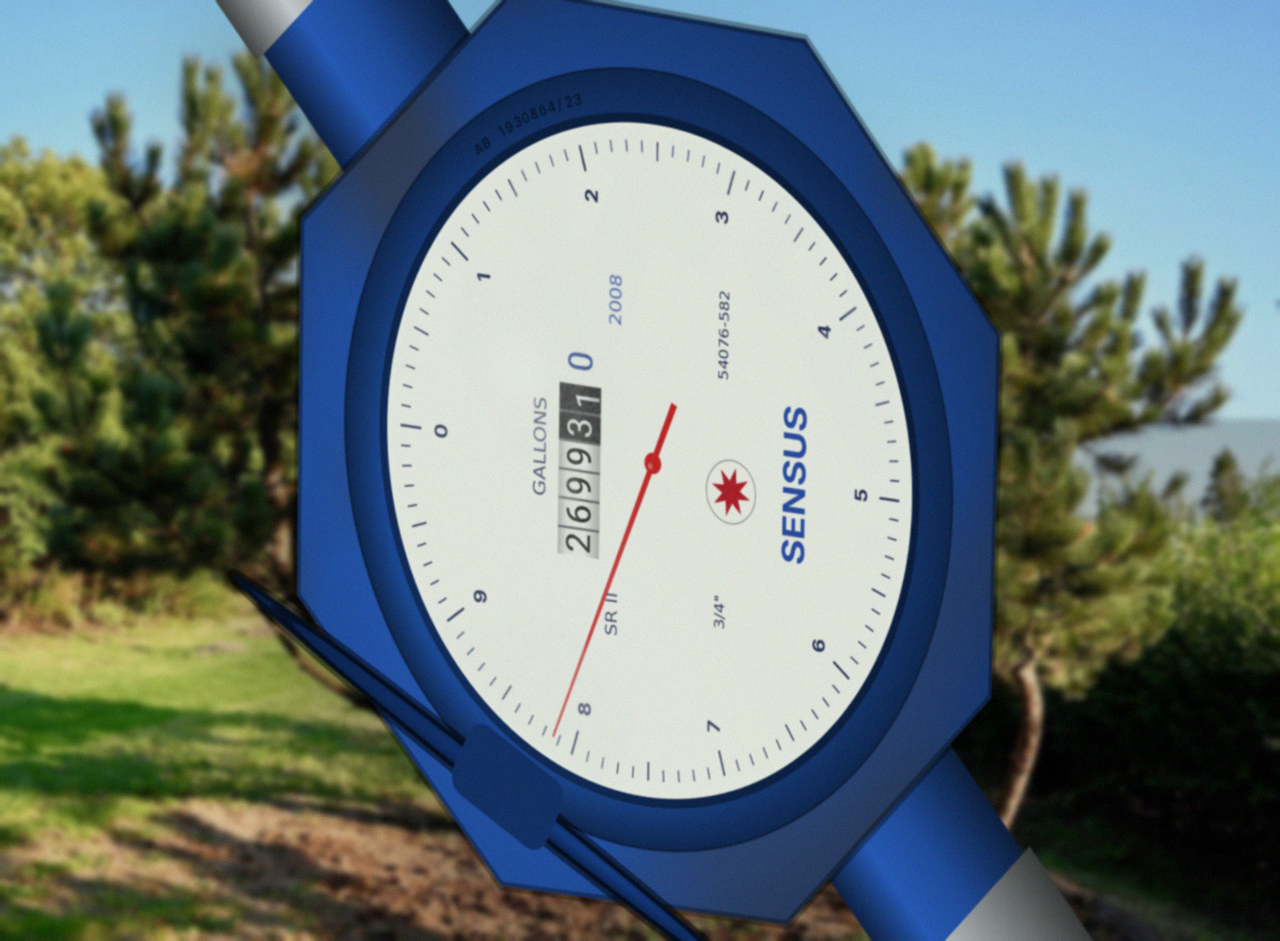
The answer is 2699308.1 gal
